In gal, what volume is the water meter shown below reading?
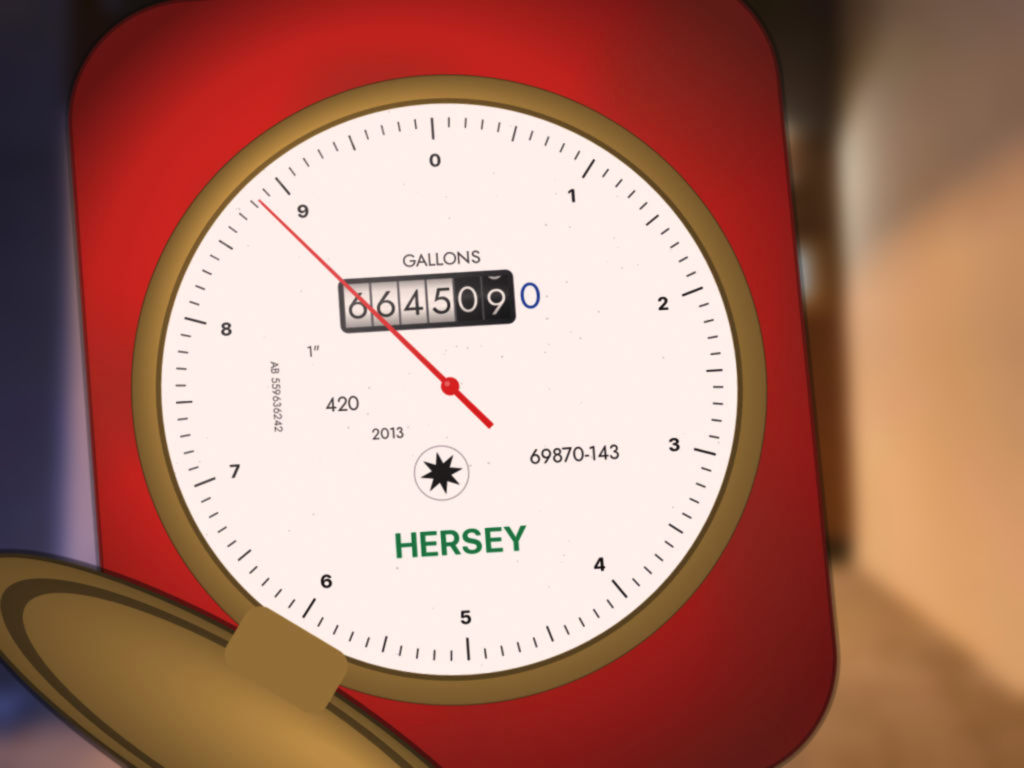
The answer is 6645088.8 gal
